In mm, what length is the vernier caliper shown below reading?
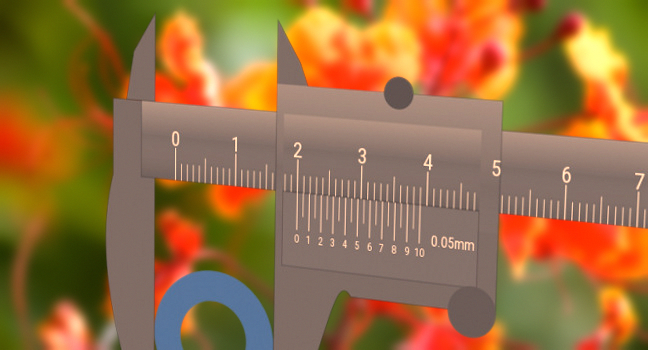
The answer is 20.0 mm
